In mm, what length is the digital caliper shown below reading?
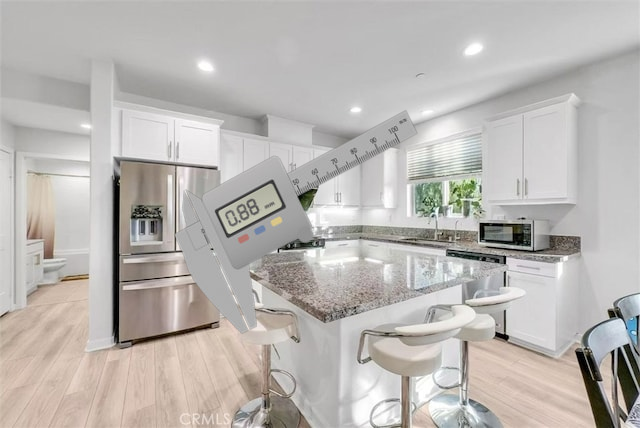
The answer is 0.88 mm
